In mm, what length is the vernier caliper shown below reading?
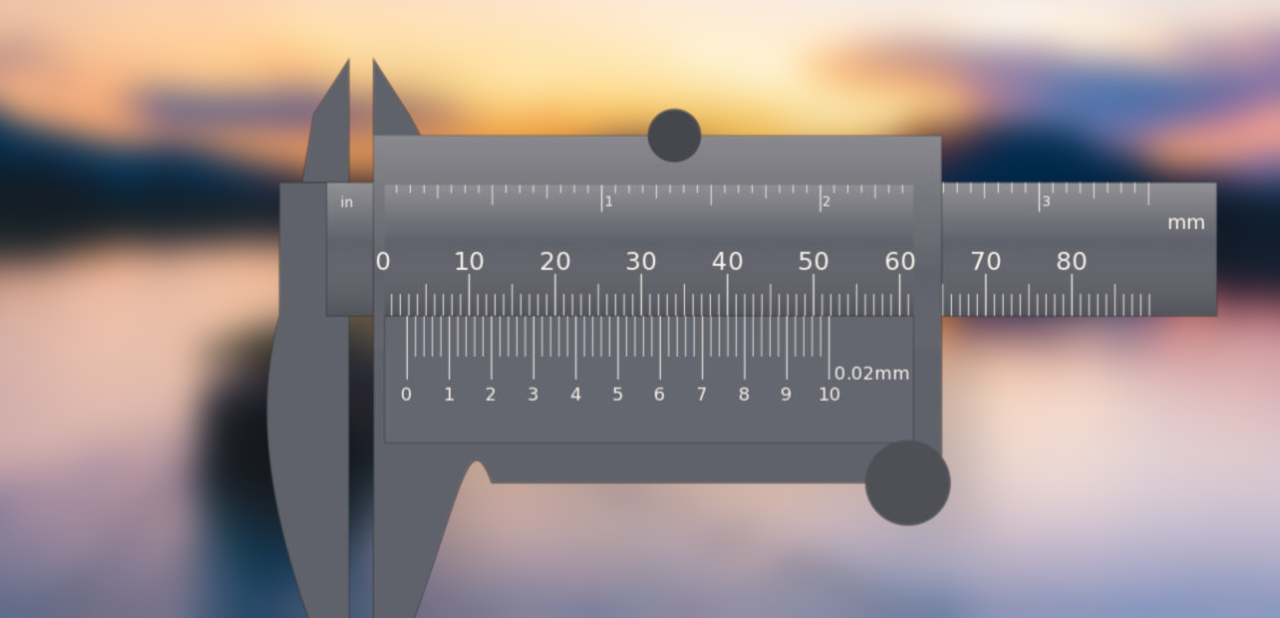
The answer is 2.8 mm
